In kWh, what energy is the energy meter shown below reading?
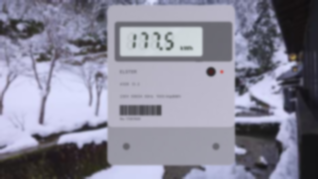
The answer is 177.5 kWh
